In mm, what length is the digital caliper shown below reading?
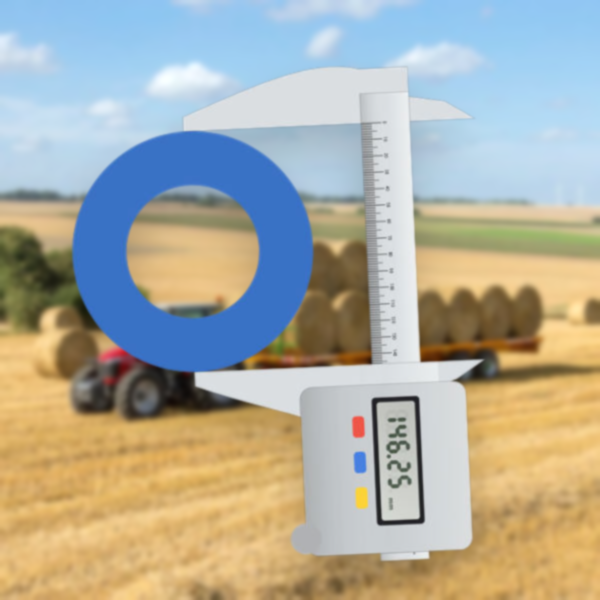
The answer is 146.25 mm
